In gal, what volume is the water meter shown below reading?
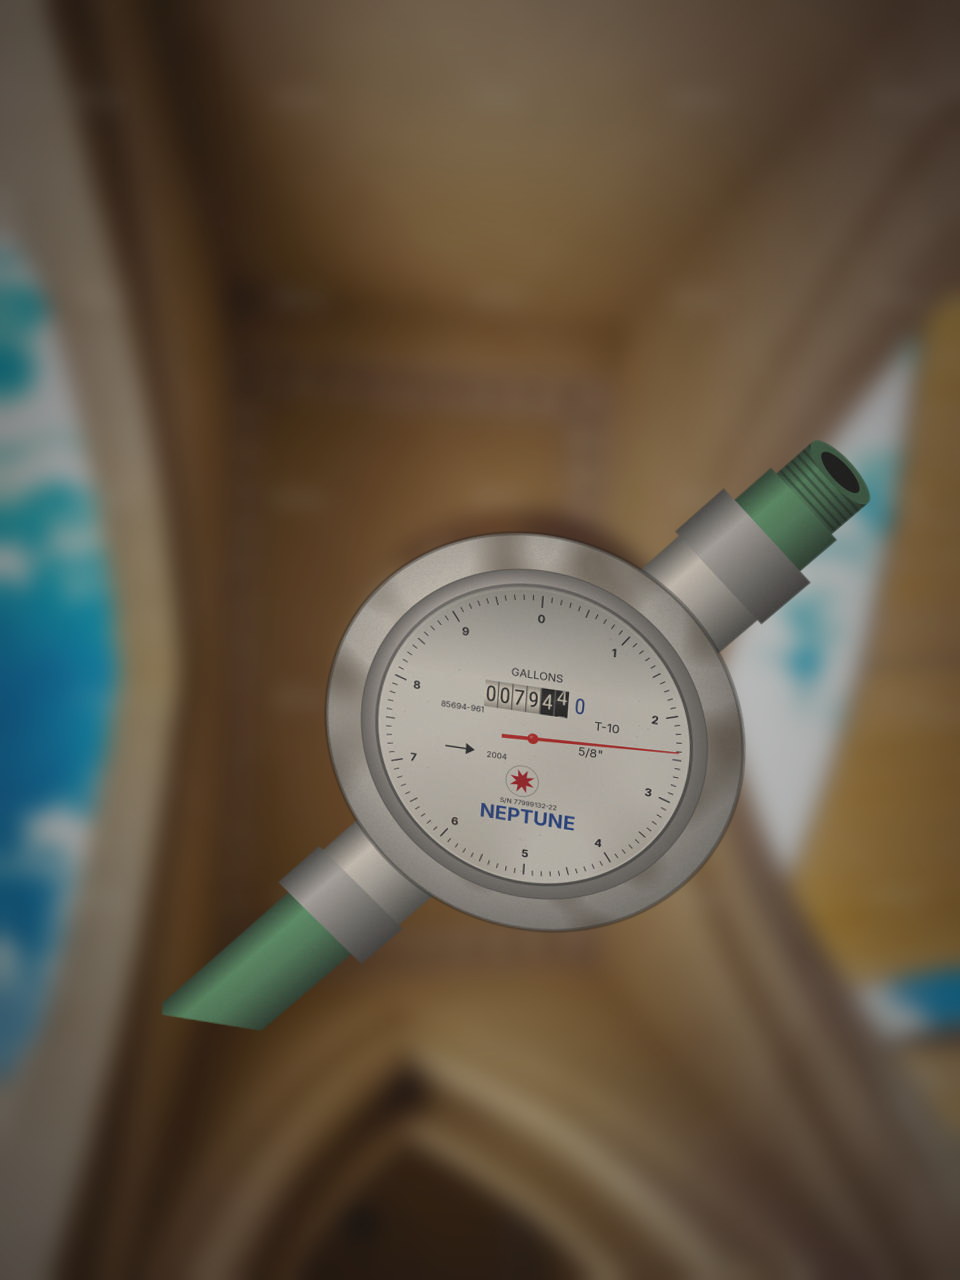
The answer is 79442.4 gal
